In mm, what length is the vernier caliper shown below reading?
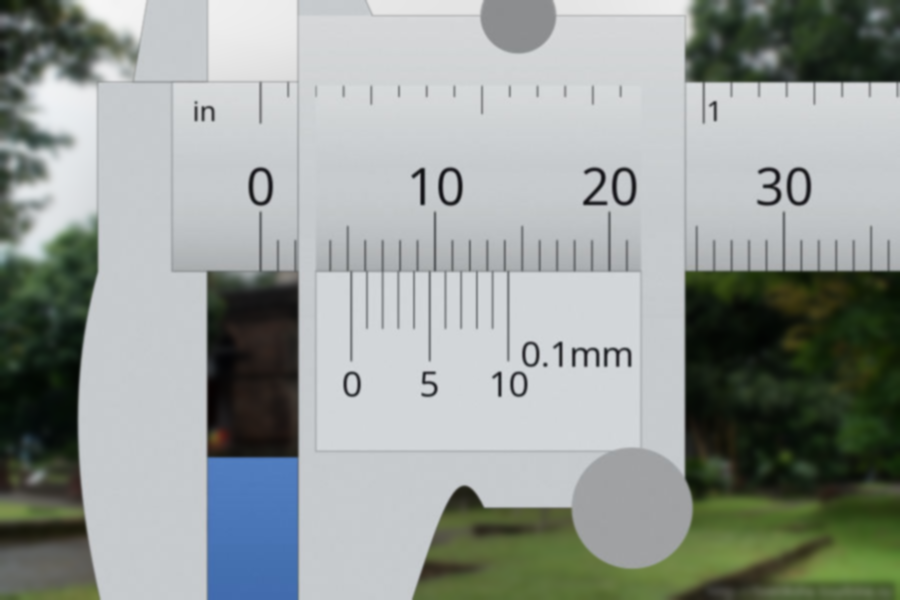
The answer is 5.2 mm
